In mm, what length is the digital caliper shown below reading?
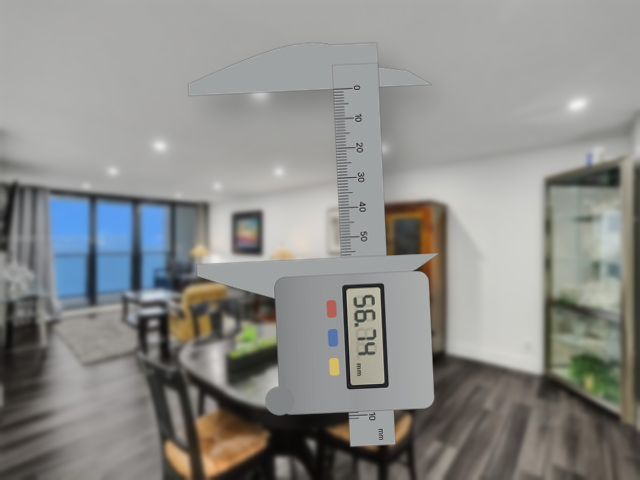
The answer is 56.74 mm
